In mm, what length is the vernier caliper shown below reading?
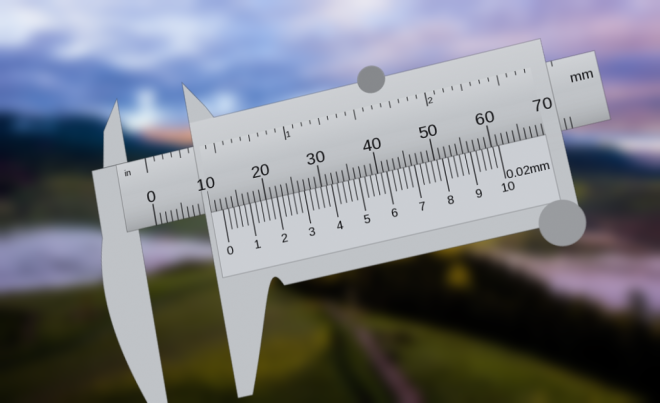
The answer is 12.2 mm
